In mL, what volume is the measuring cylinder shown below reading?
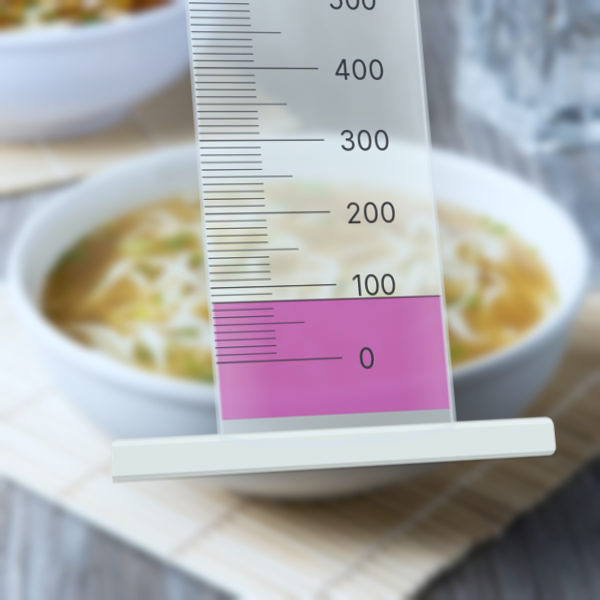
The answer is 80 mL
